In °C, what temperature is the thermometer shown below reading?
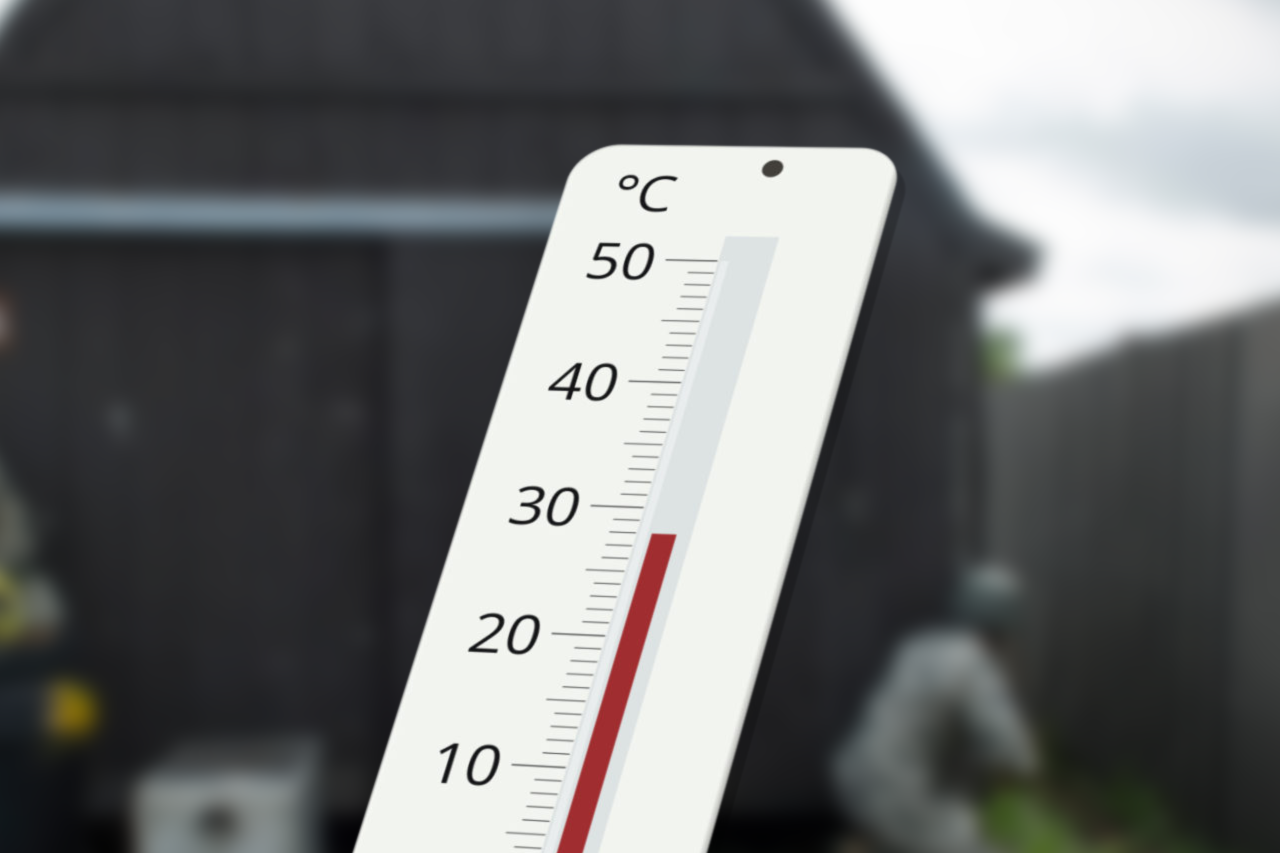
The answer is 28 °C
